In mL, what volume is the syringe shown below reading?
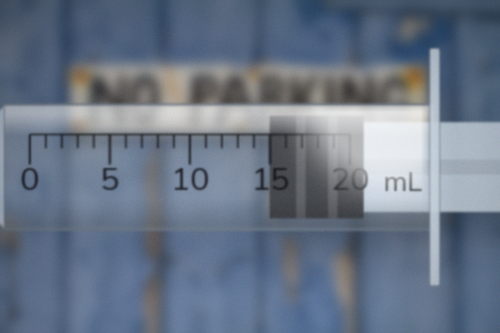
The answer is 15 mL
